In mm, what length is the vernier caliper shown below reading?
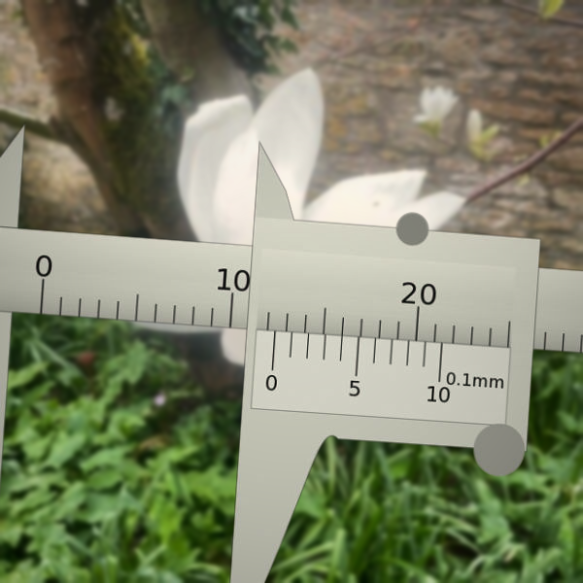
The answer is 12.4 mm
